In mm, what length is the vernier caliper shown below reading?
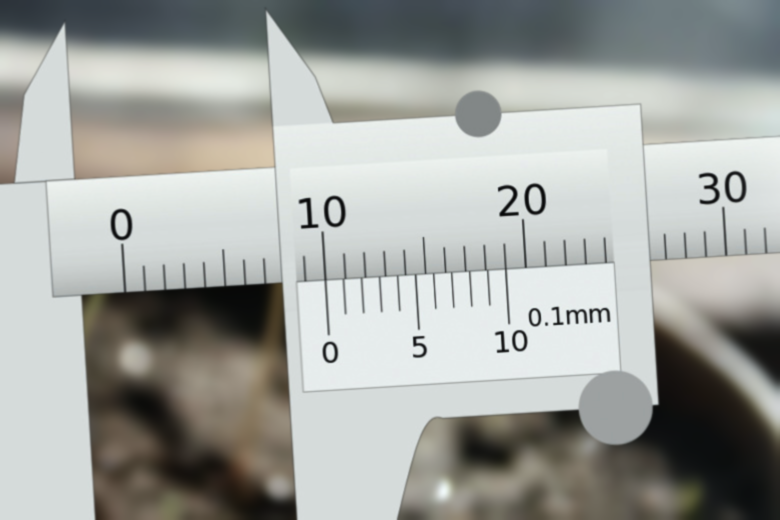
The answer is 10.0 mm
